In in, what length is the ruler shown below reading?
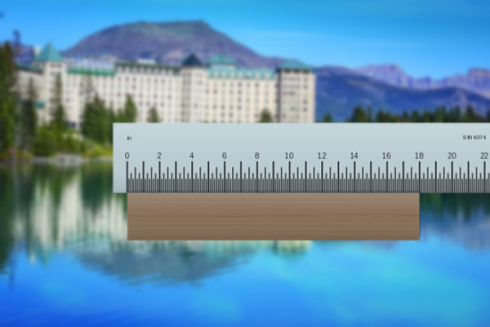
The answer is 18 in
